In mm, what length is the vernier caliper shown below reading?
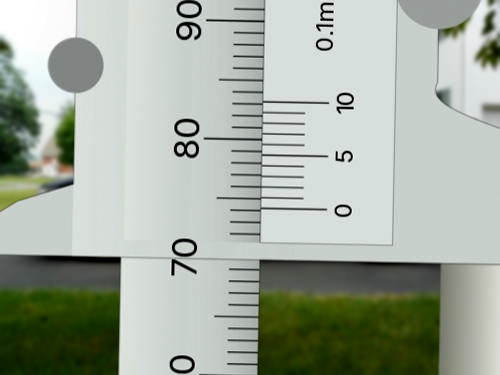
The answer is 74.2 mm
